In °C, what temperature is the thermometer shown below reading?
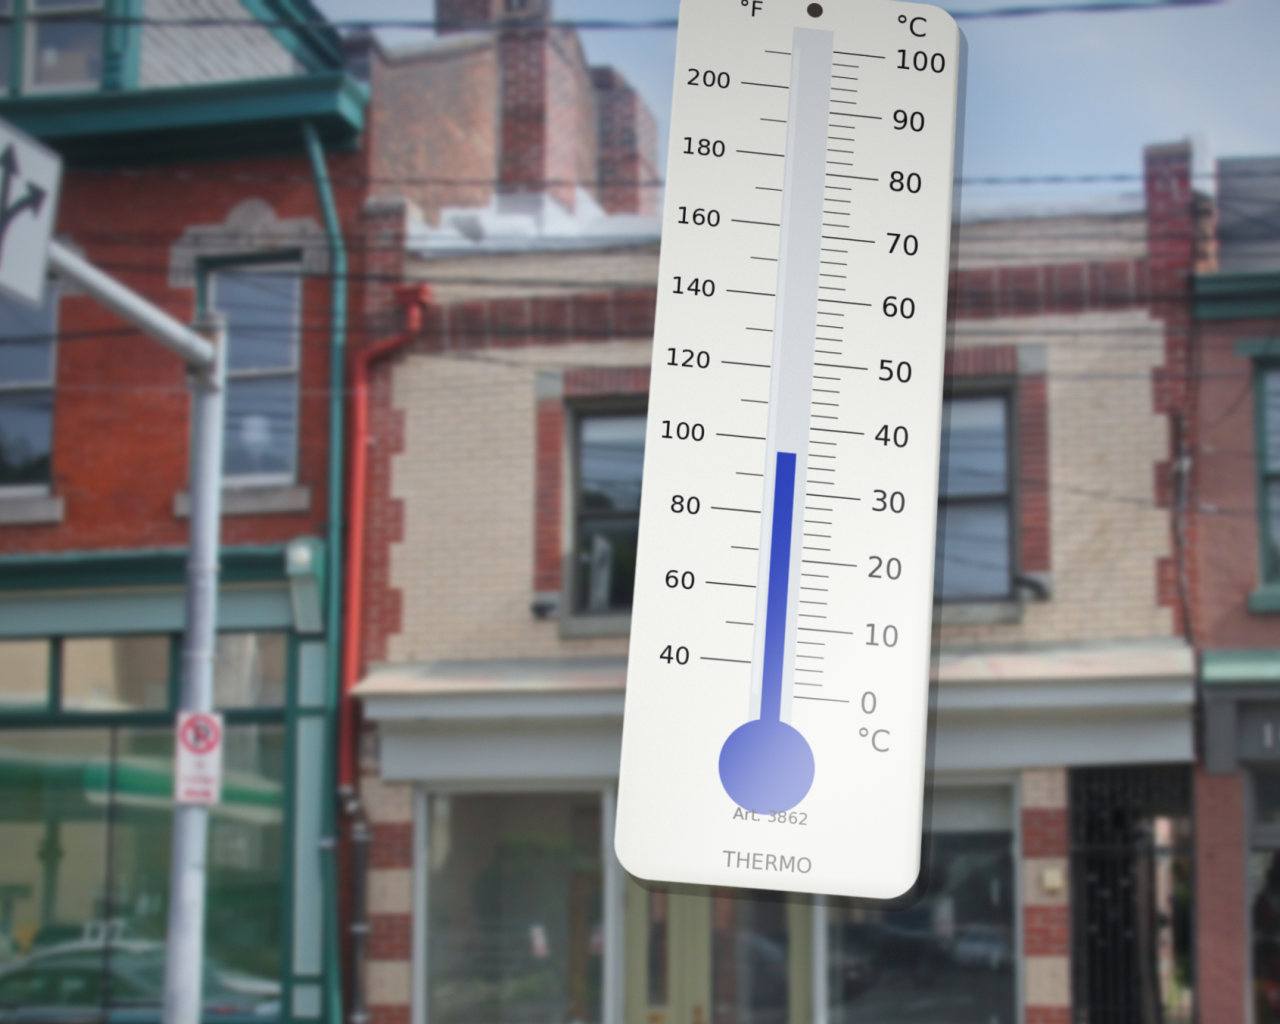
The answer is 36 °C
